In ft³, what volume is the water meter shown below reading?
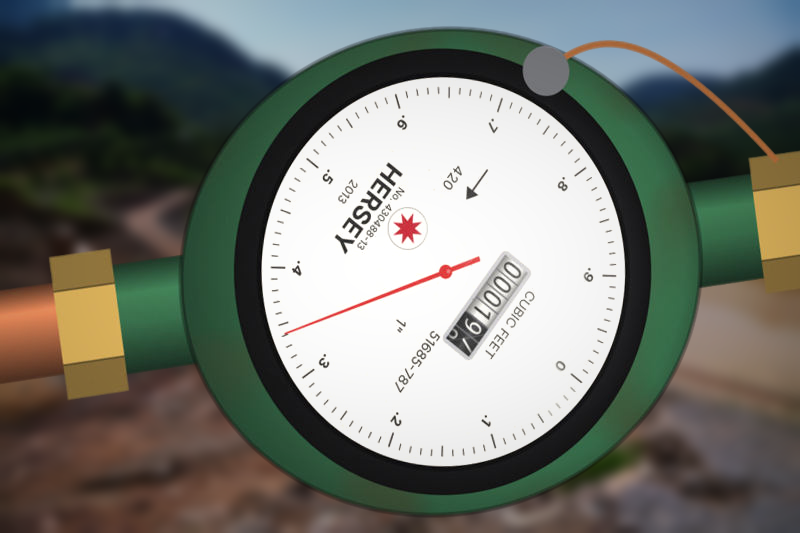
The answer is 197.34 ft³
